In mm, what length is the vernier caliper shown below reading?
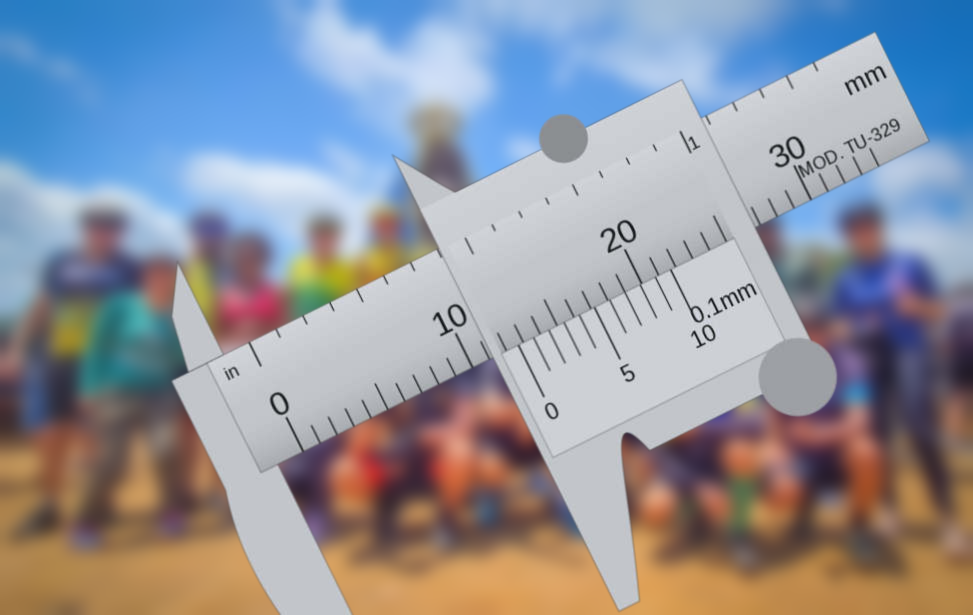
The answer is 12.7 mm
